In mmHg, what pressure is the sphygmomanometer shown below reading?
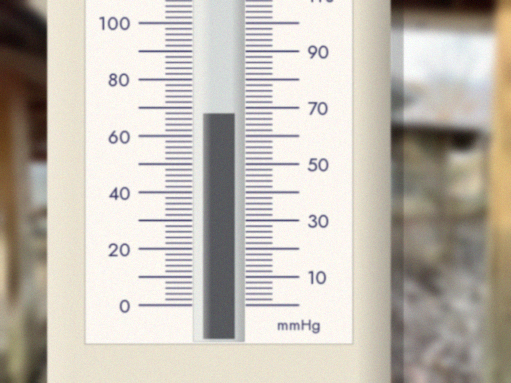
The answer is 68 mmHg
